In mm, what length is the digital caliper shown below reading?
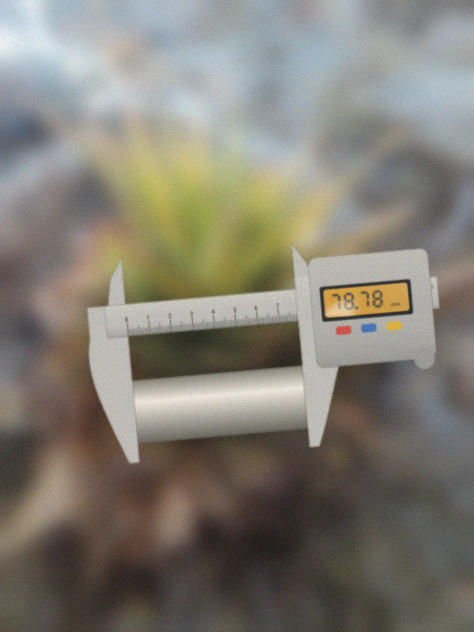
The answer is 78.78 mm
